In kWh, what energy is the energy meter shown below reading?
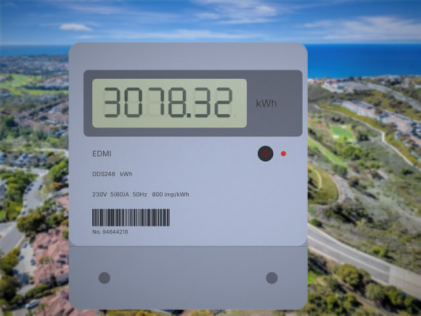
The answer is 3078.32 kWh
